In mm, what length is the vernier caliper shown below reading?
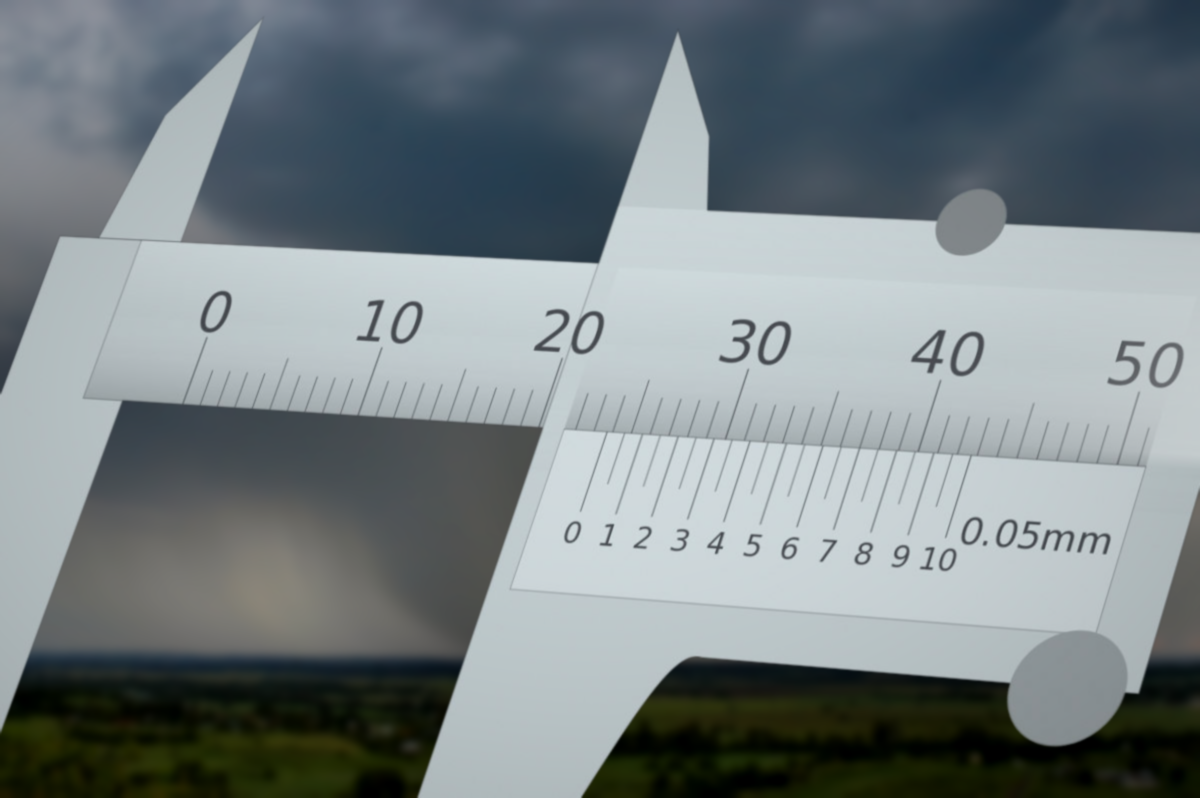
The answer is 23.7 mm
